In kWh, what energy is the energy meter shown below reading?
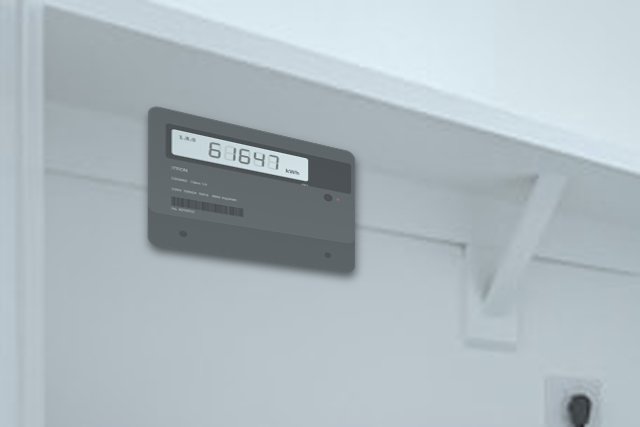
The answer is 61647 kWh
